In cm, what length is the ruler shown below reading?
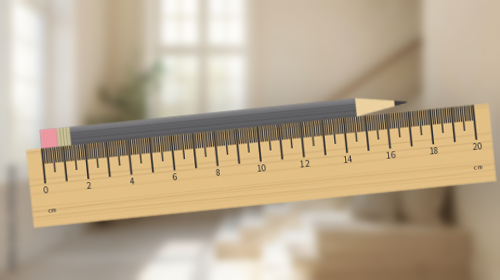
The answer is 17 cm
